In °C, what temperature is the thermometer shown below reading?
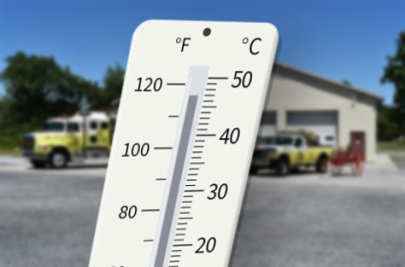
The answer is 47 °C
